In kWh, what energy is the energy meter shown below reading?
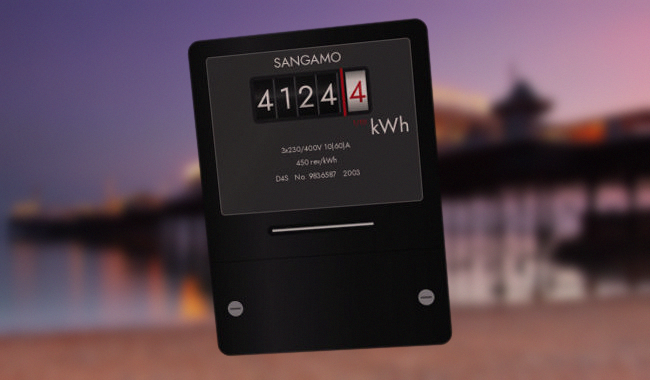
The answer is 4124.4 kWh
